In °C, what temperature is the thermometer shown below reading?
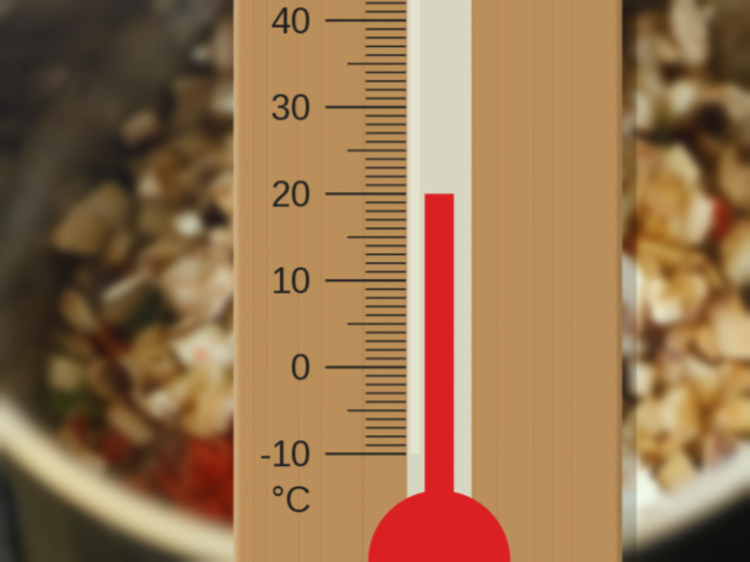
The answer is 20 °C
